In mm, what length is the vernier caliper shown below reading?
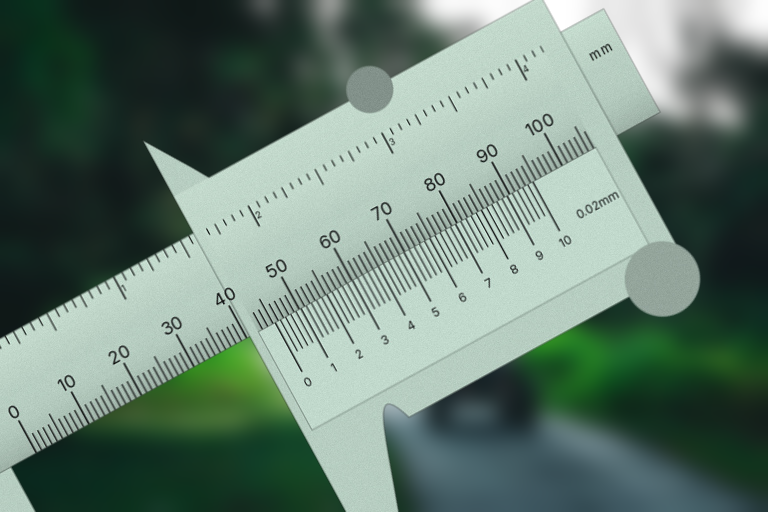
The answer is 45.4 mm
